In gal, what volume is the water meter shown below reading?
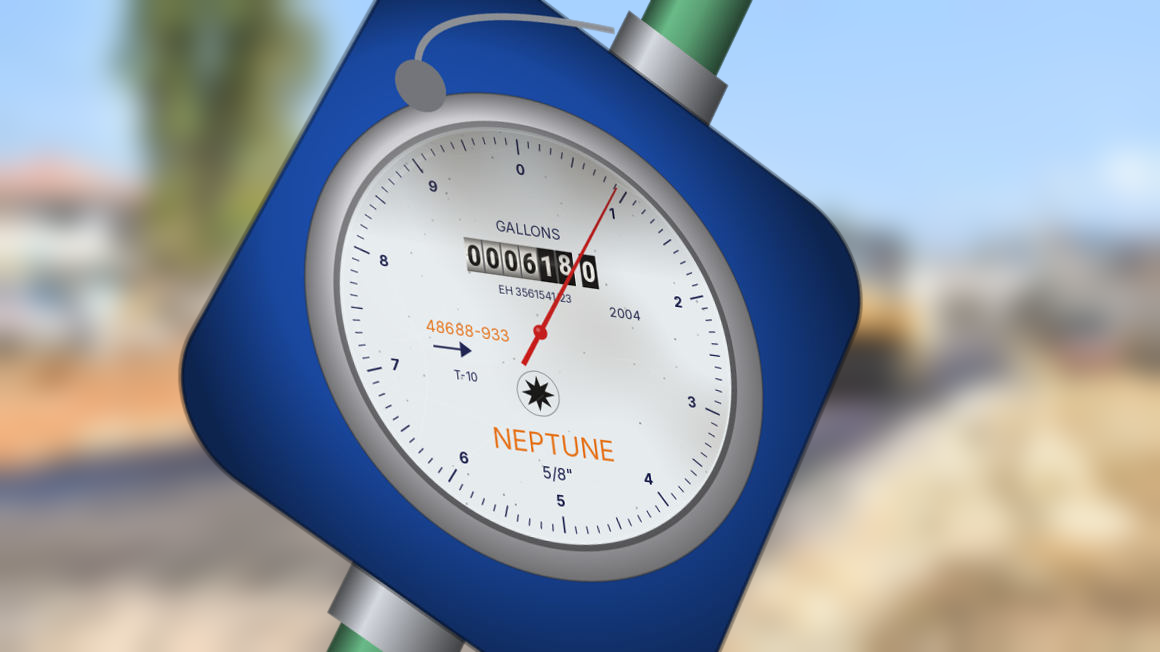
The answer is 6180.9 gal
